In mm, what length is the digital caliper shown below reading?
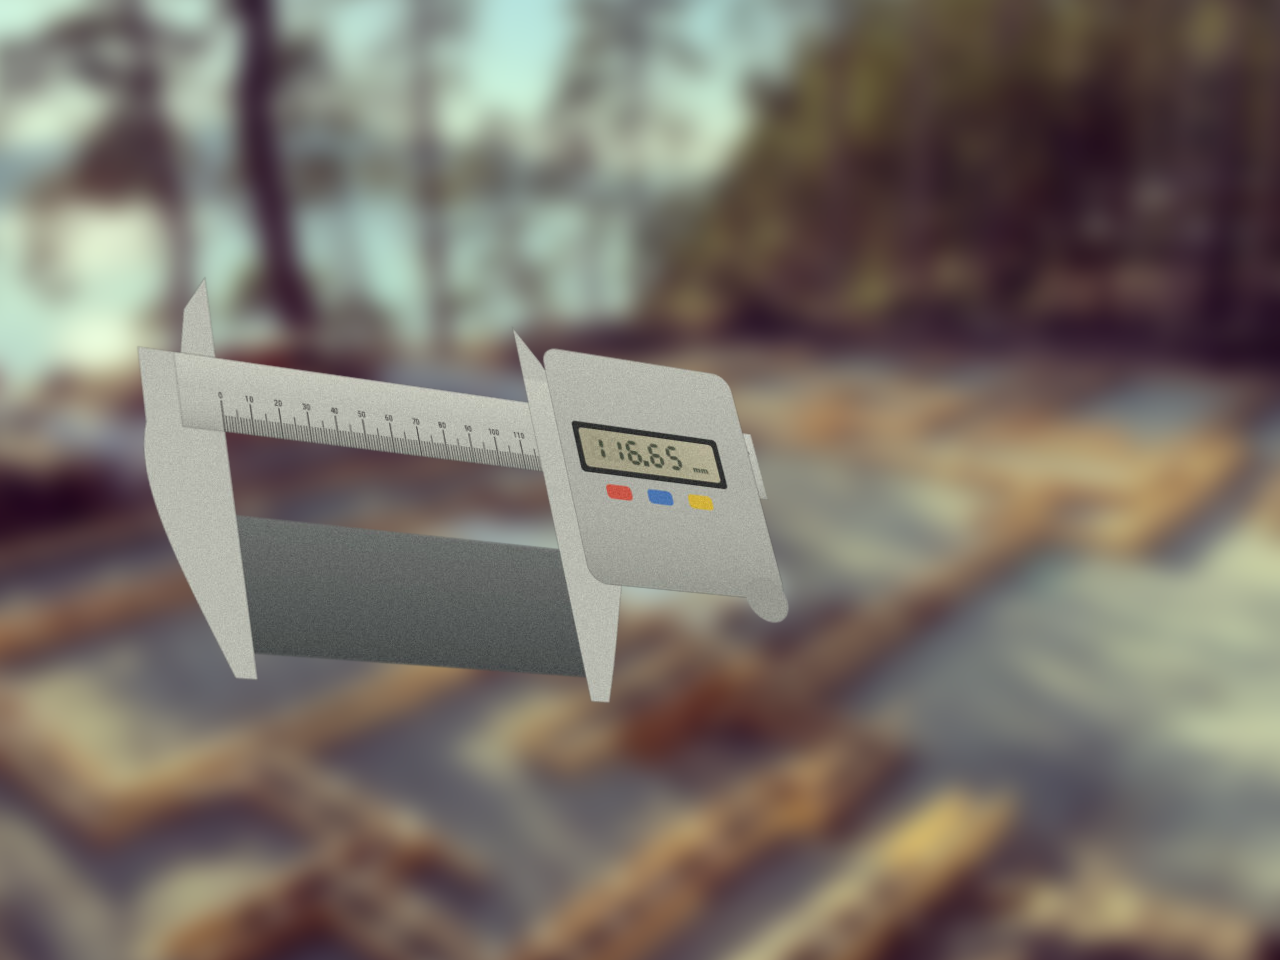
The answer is 116.65 mm
